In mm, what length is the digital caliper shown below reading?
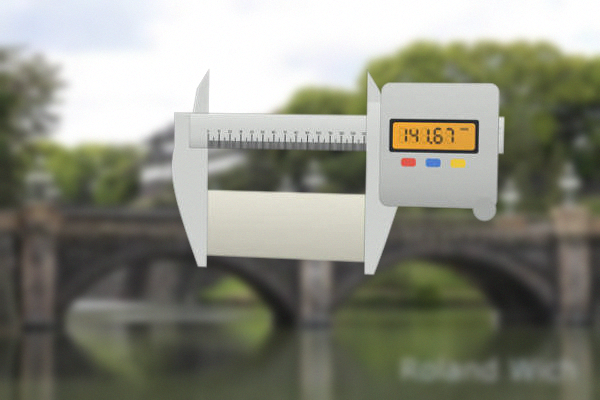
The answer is 141.67 mm
